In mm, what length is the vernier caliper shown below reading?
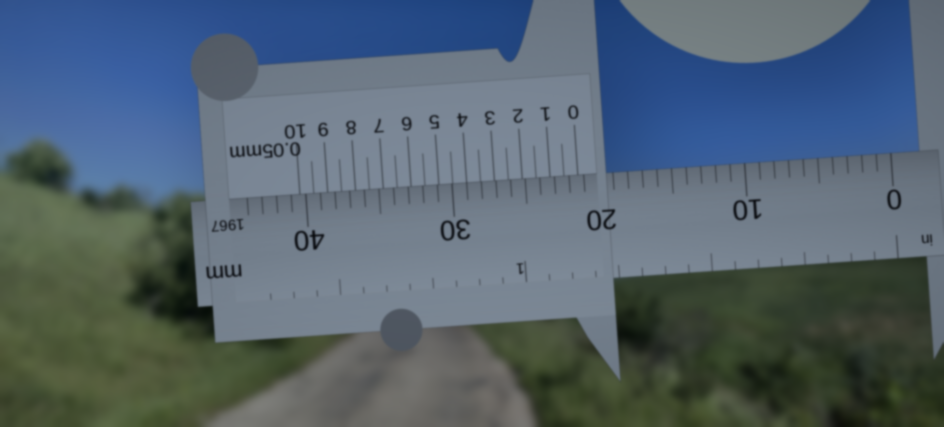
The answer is 21.4 mm
